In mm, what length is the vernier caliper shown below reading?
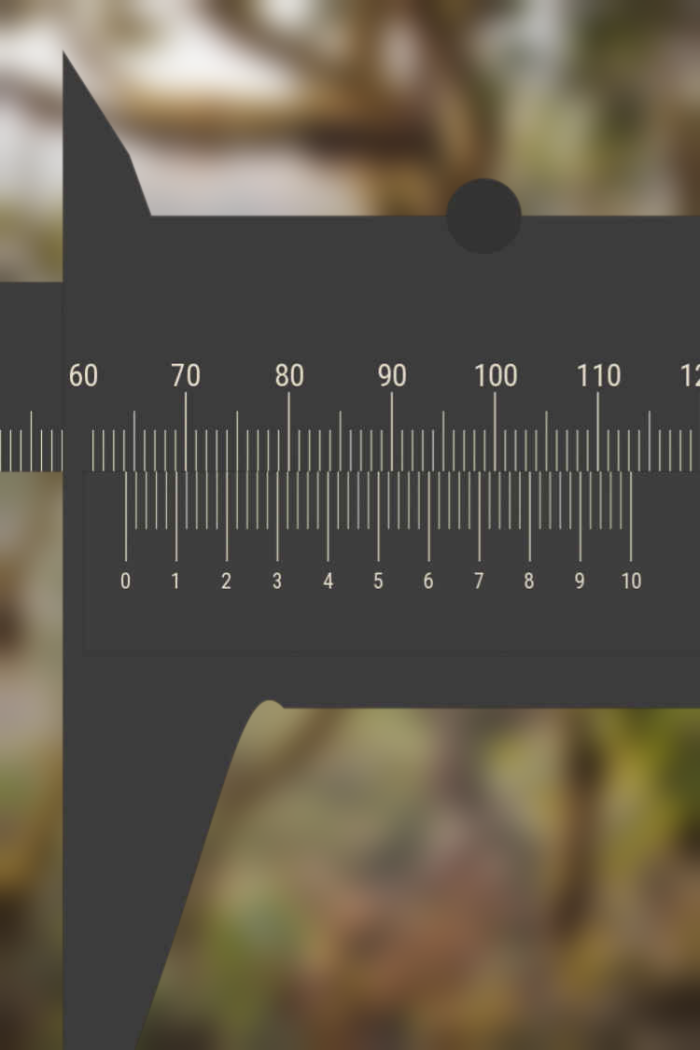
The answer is 64.2 mm
